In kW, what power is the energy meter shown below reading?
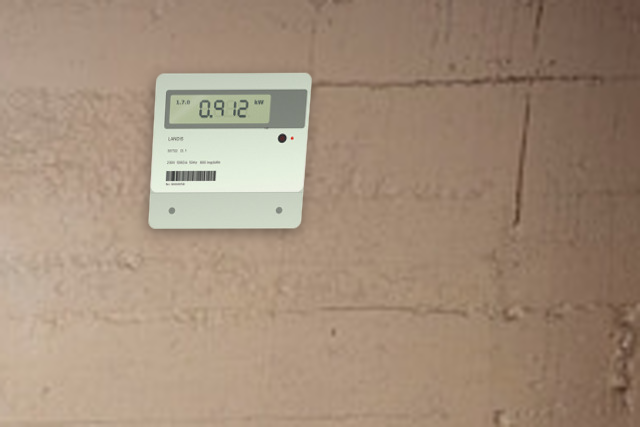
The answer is 0.912 kW
